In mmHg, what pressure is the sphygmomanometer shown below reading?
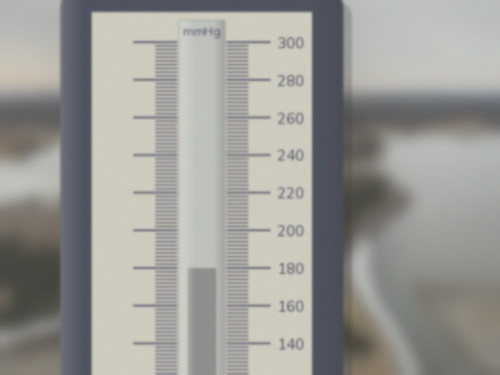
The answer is 180 mmHg
